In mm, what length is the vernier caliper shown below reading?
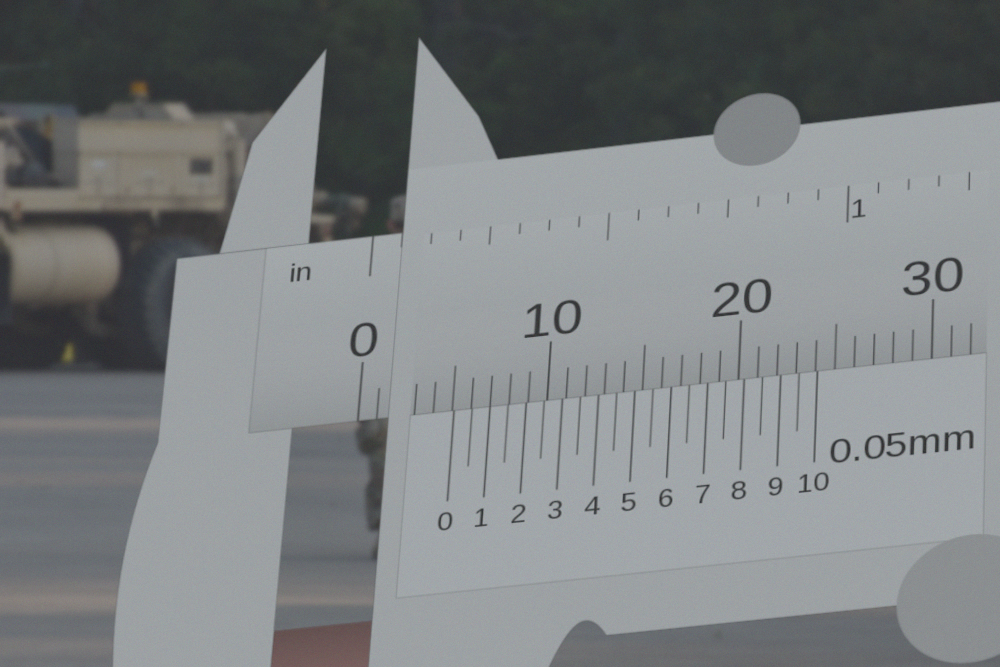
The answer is 5.1 mm
